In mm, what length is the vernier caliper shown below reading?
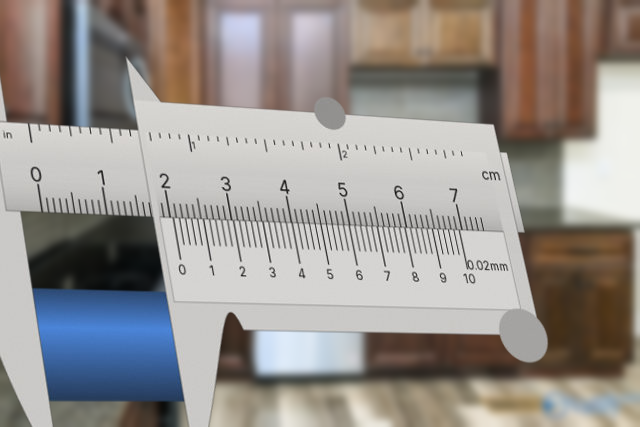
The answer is 20.5 mm
